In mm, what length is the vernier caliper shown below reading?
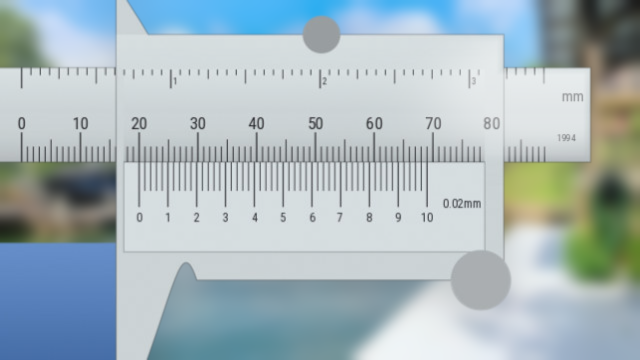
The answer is 20.0 mm
